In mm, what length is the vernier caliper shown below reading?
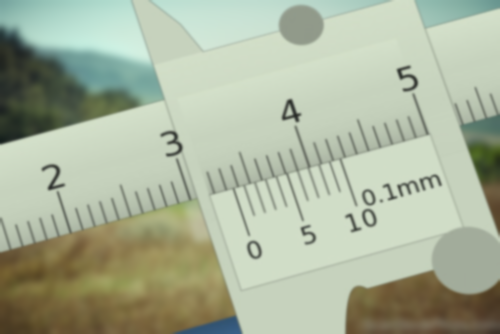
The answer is 33.6 mm
